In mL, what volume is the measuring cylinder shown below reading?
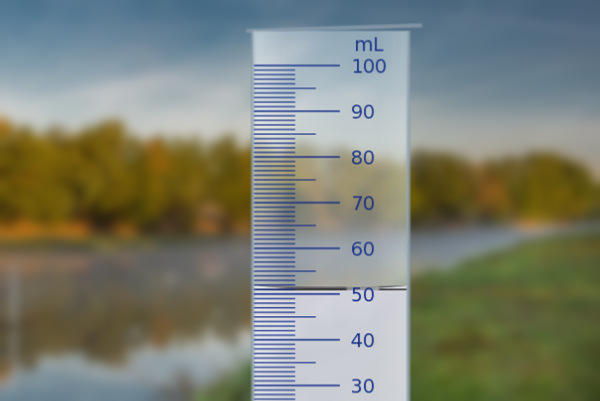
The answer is 51 mL
